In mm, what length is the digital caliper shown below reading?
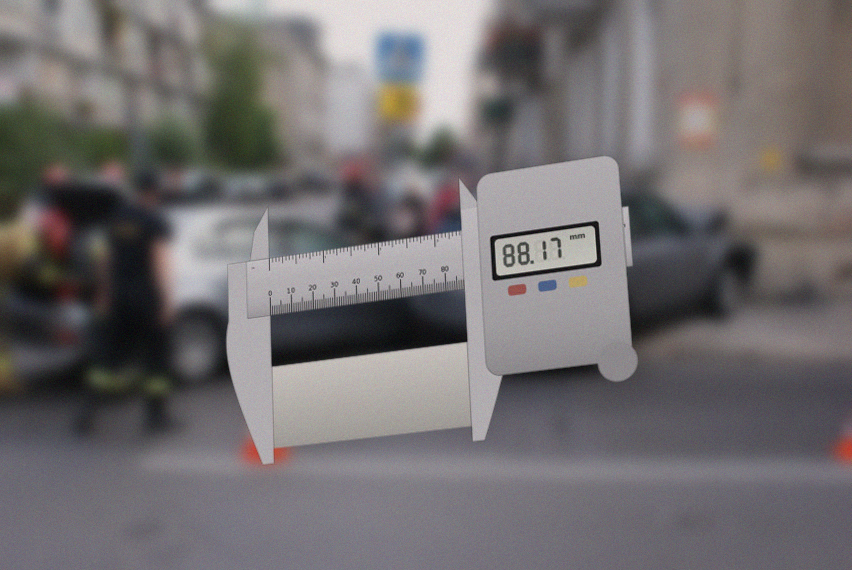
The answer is 88.17 mm
